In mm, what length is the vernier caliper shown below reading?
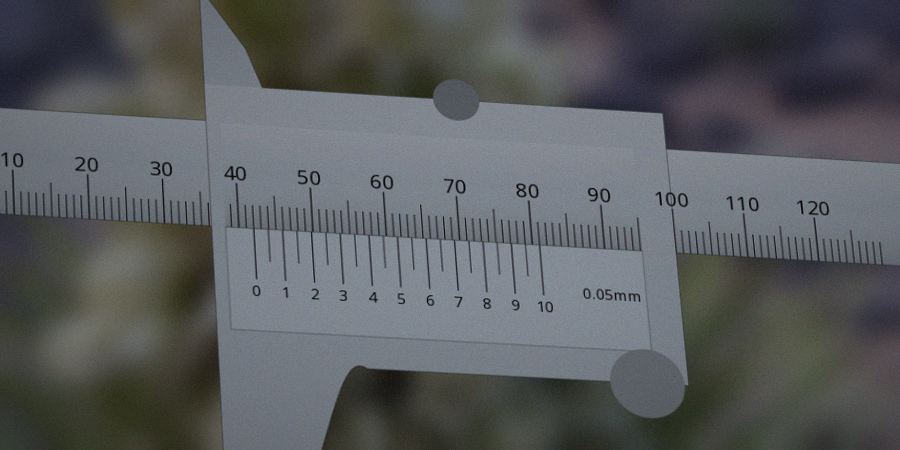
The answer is 42.0 mm
